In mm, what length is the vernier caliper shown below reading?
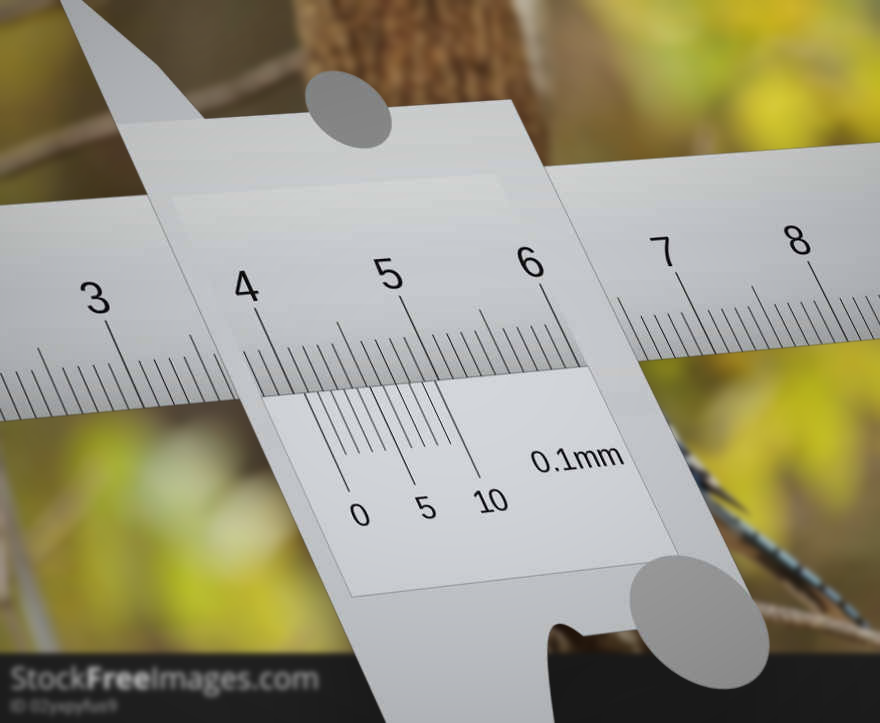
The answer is 40.7 mm
